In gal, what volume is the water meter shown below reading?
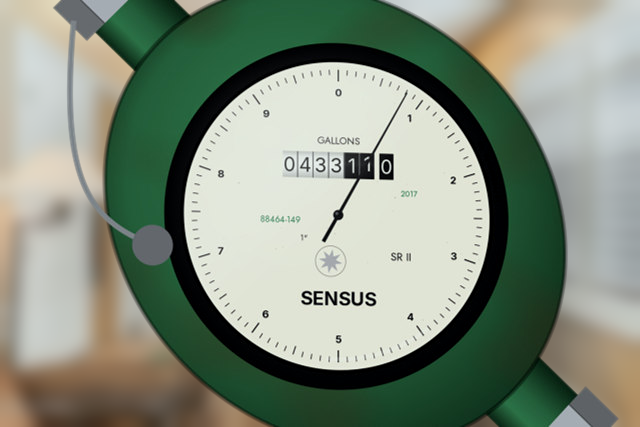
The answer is 433110.8 gal
